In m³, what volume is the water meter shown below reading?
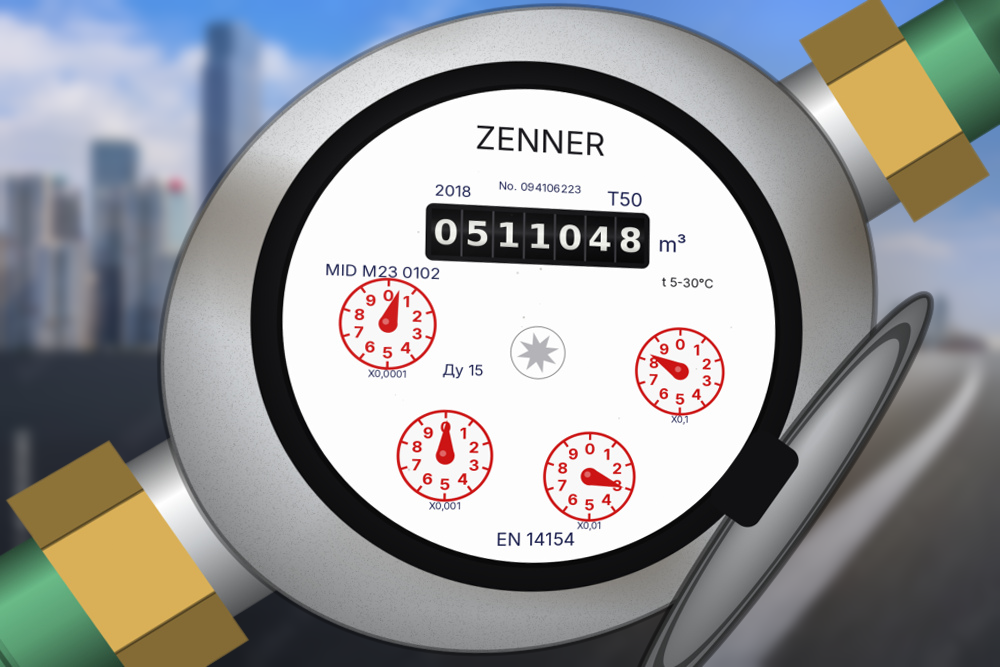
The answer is 511048.8300 m³
